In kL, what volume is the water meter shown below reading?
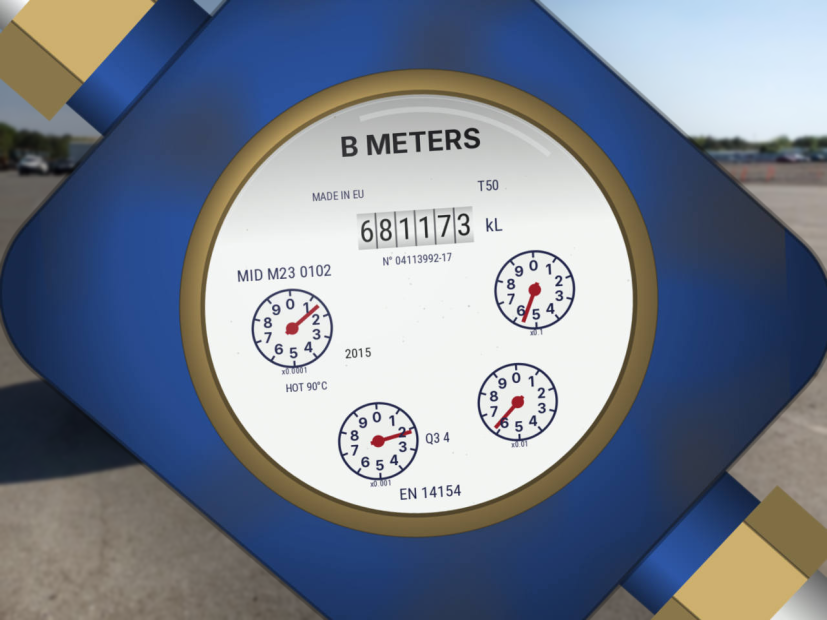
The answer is 681173.5621 kL
